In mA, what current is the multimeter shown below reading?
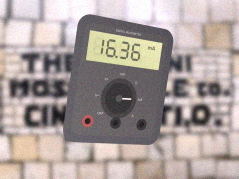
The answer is 16.36 mA
